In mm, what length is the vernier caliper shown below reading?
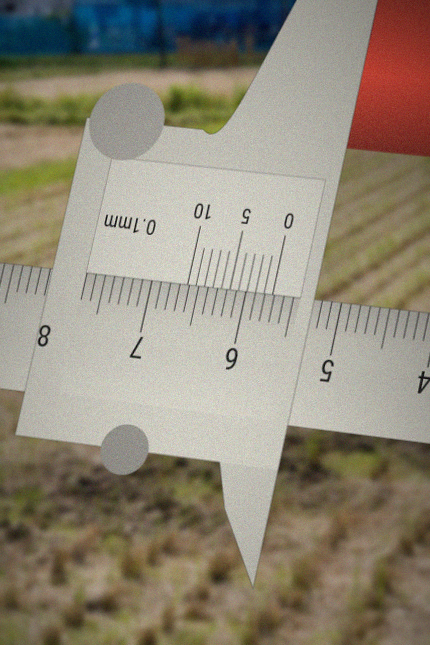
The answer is 57.2 mm
